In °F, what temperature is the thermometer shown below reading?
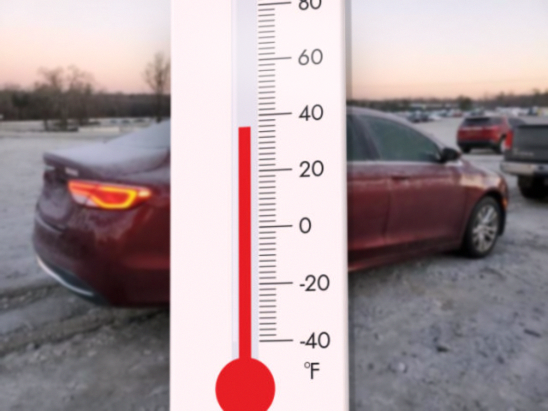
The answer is 36 °F
